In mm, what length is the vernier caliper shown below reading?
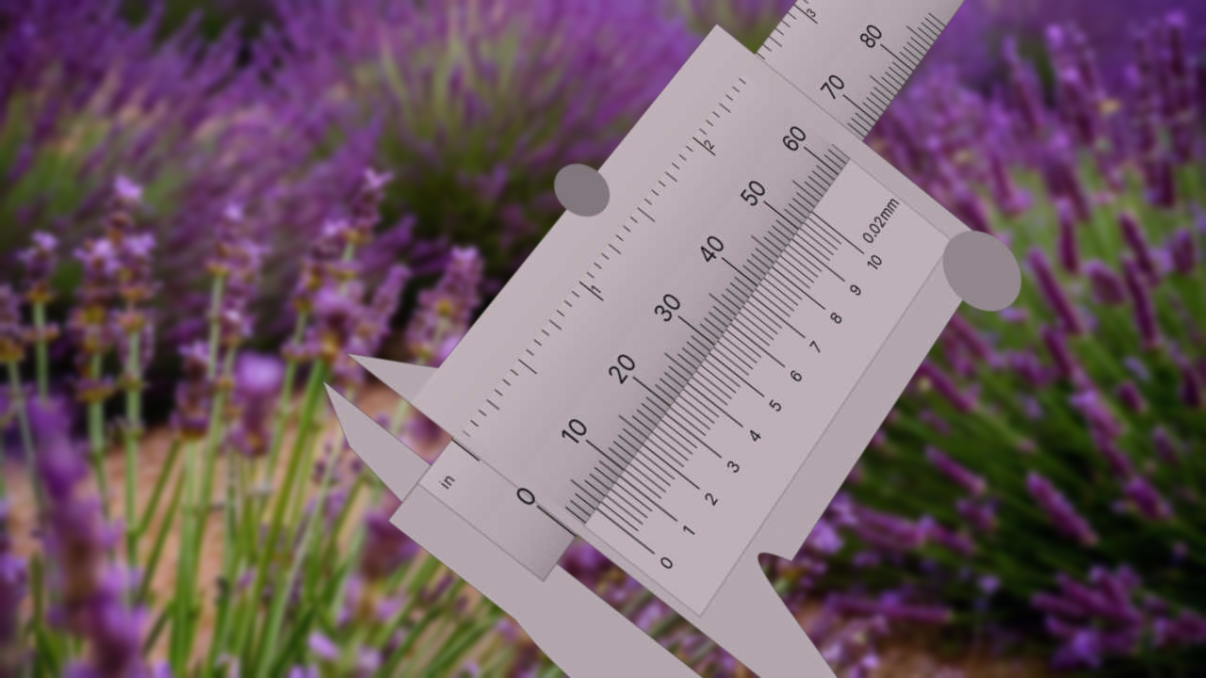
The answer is 4.2 mm
